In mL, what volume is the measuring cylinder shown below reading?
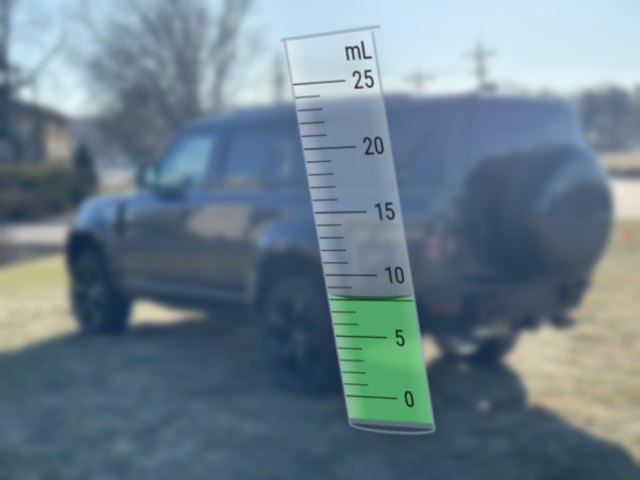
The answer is 8 mL
